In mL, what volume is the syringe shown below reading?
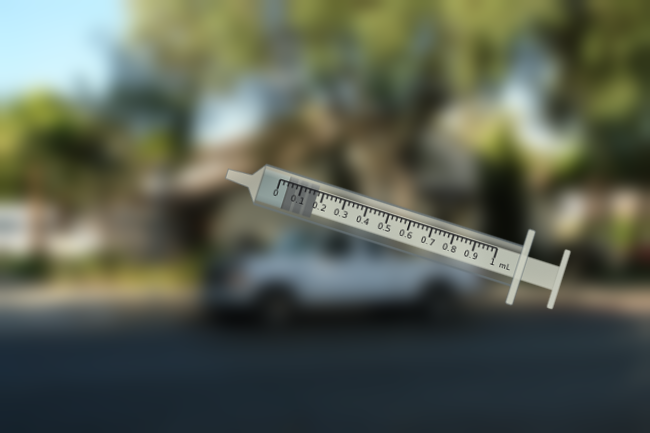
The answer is 0.04 mL
